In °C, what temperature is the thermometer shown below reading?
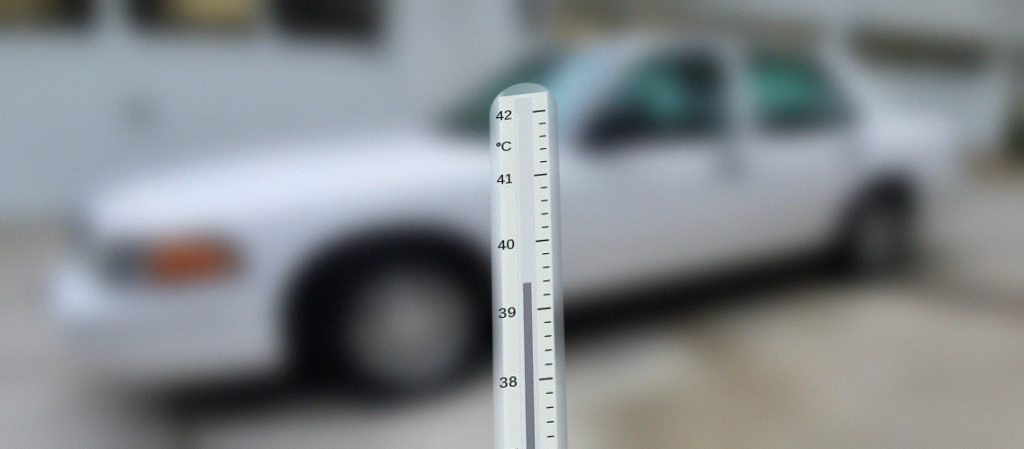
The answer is 39.4 °C
